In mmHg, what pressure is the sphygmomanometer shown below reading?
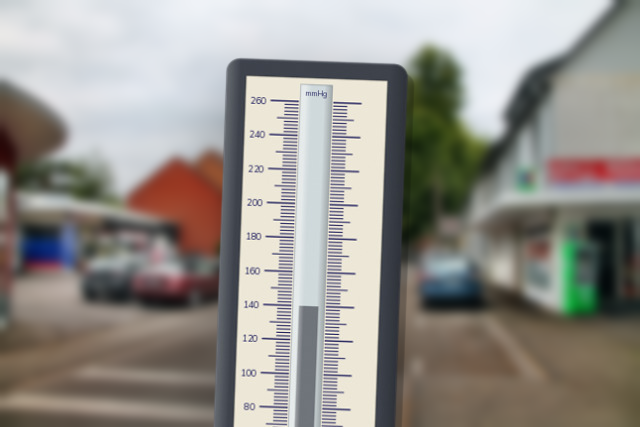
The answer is 140 mmHg
